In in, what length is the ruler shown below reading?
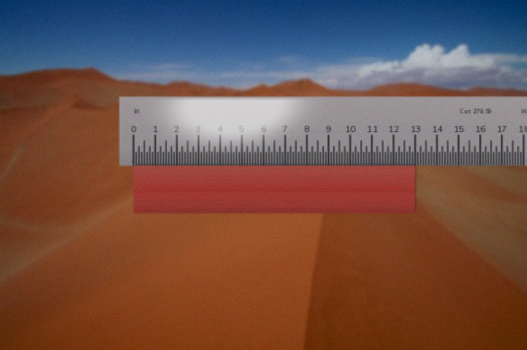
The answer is 13 in
